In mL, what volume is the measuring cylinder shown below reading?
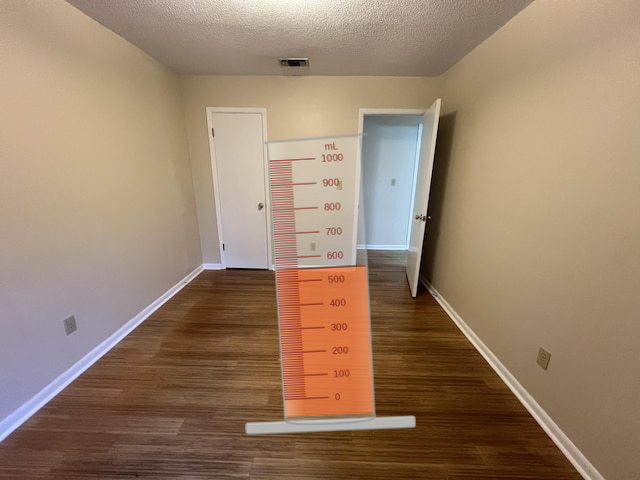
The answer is 550 mL
